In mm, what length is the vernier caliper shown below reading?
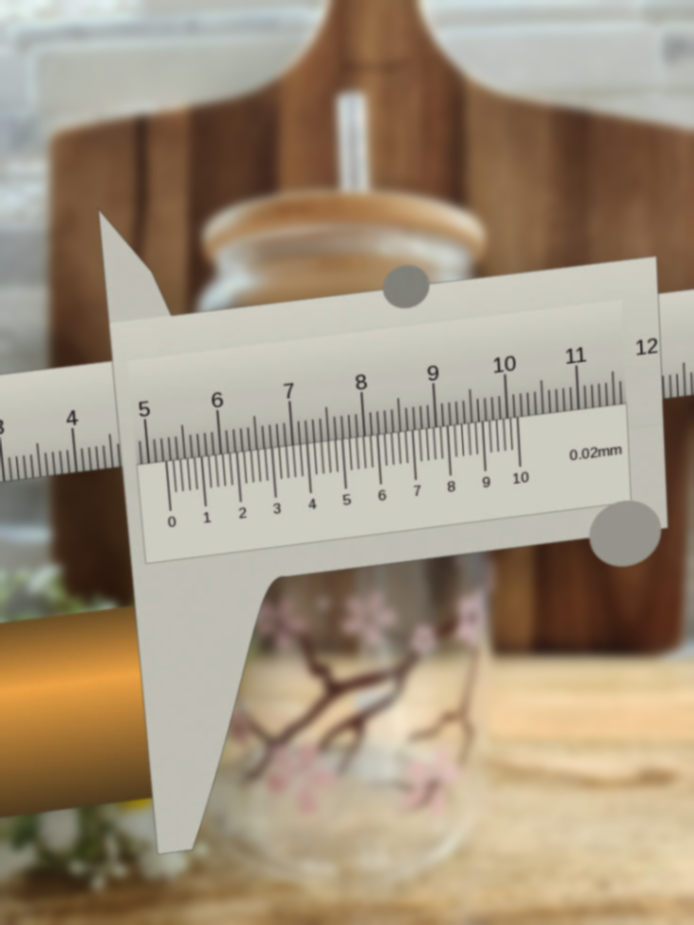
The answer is 52.4 mm
